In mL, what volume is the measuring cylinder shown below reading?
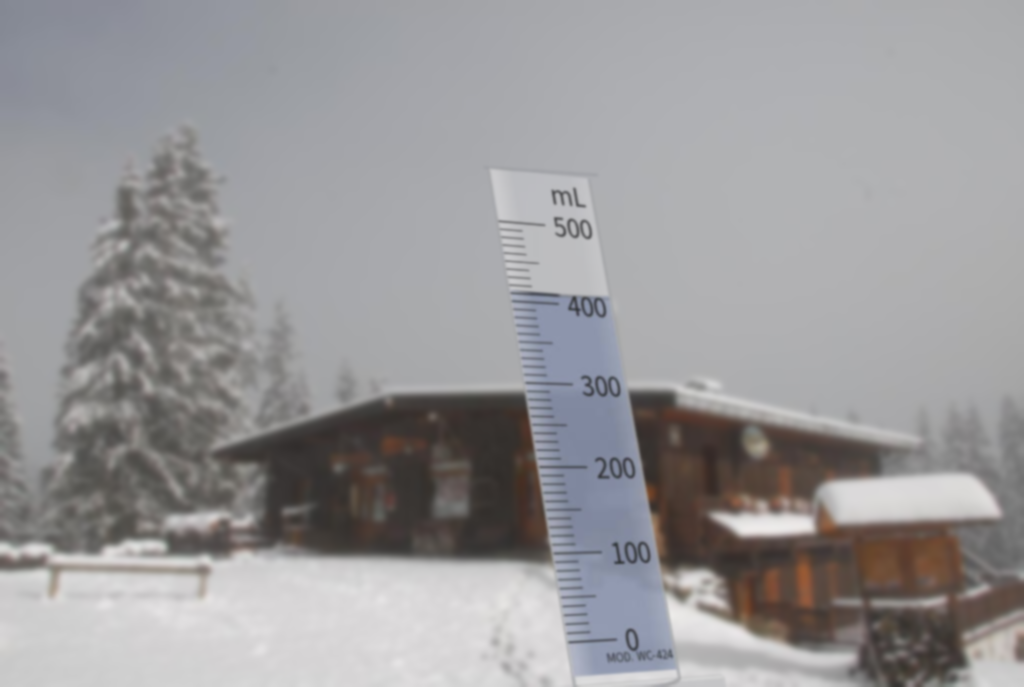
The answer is 410 mL
